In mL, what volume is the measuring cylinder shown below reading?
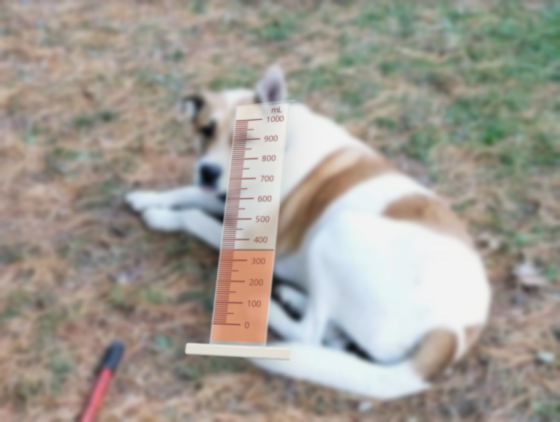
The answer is 350 mL
